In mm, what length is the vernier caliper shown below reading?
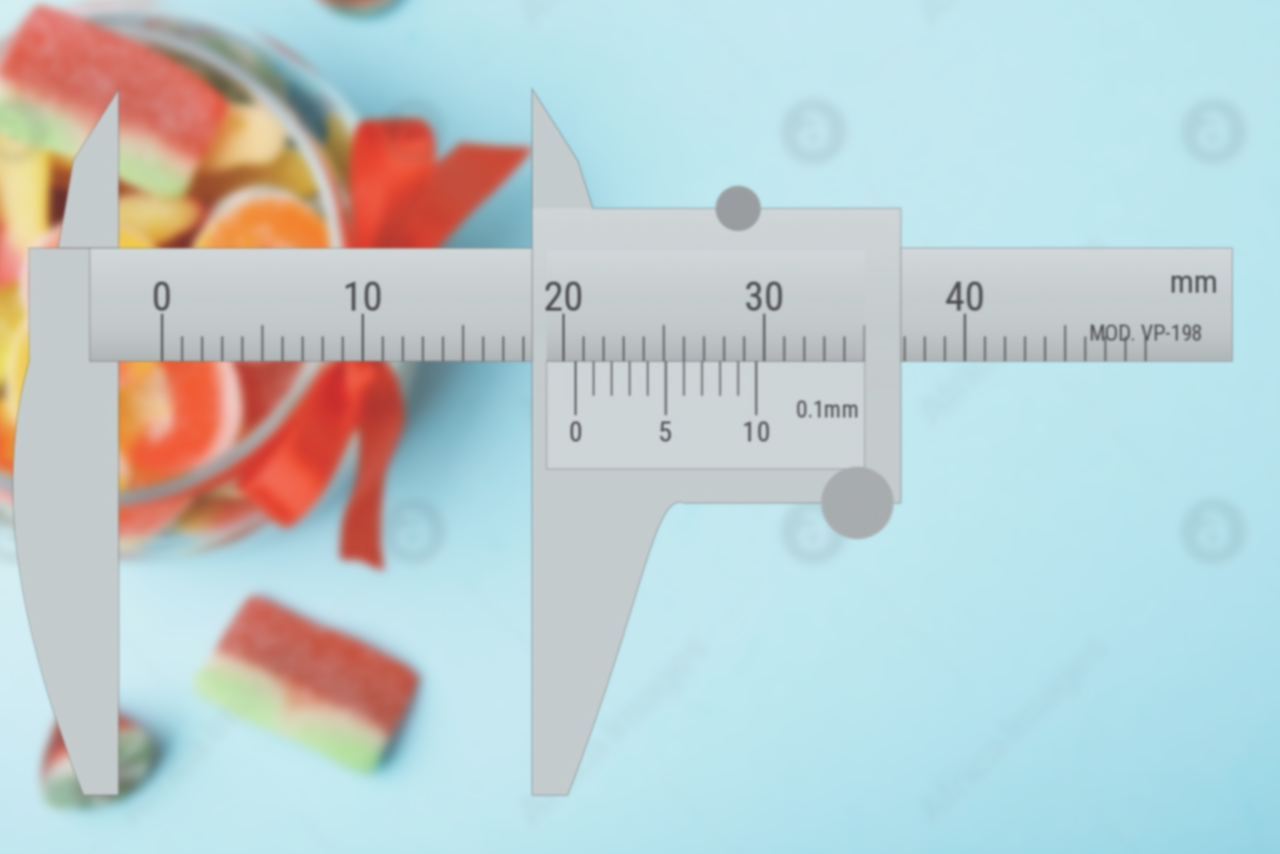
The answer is 20.6 mm
